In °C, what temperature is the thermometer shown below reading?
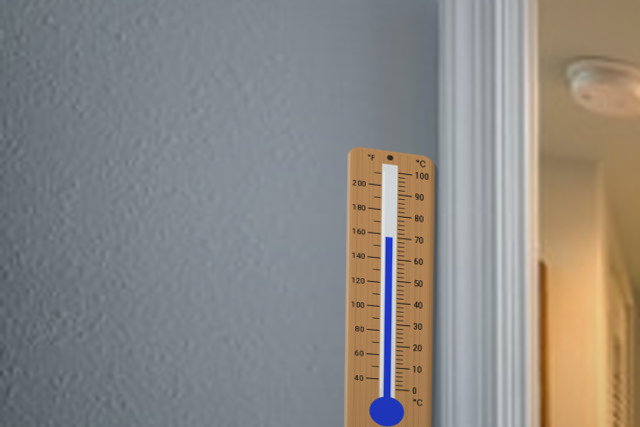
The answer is 70 °C
